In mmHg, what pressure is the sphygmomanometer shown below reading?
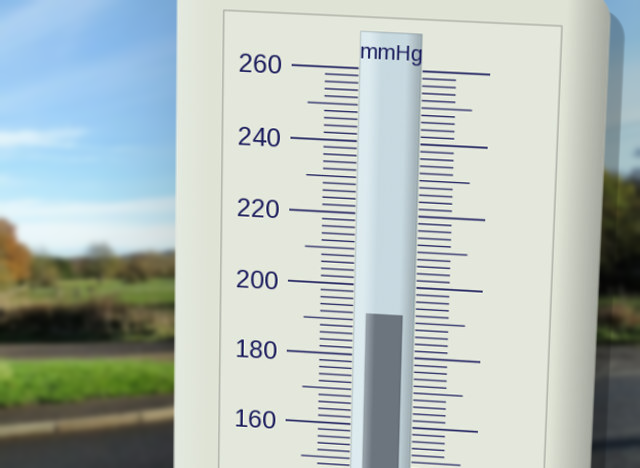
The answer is 192 mmHg
